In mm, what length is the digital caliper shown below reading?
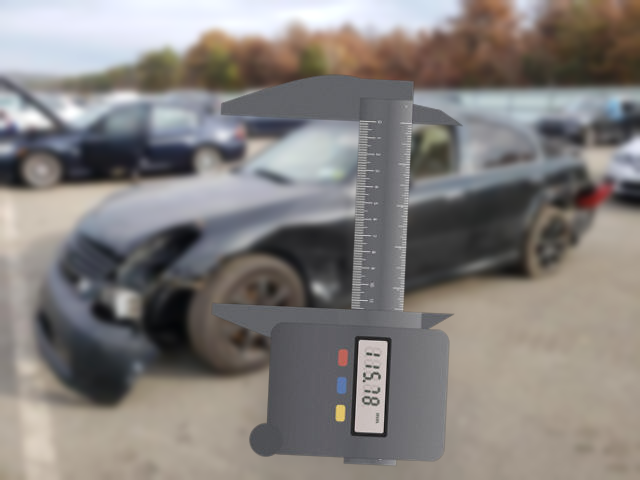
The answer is 115.78 mm
